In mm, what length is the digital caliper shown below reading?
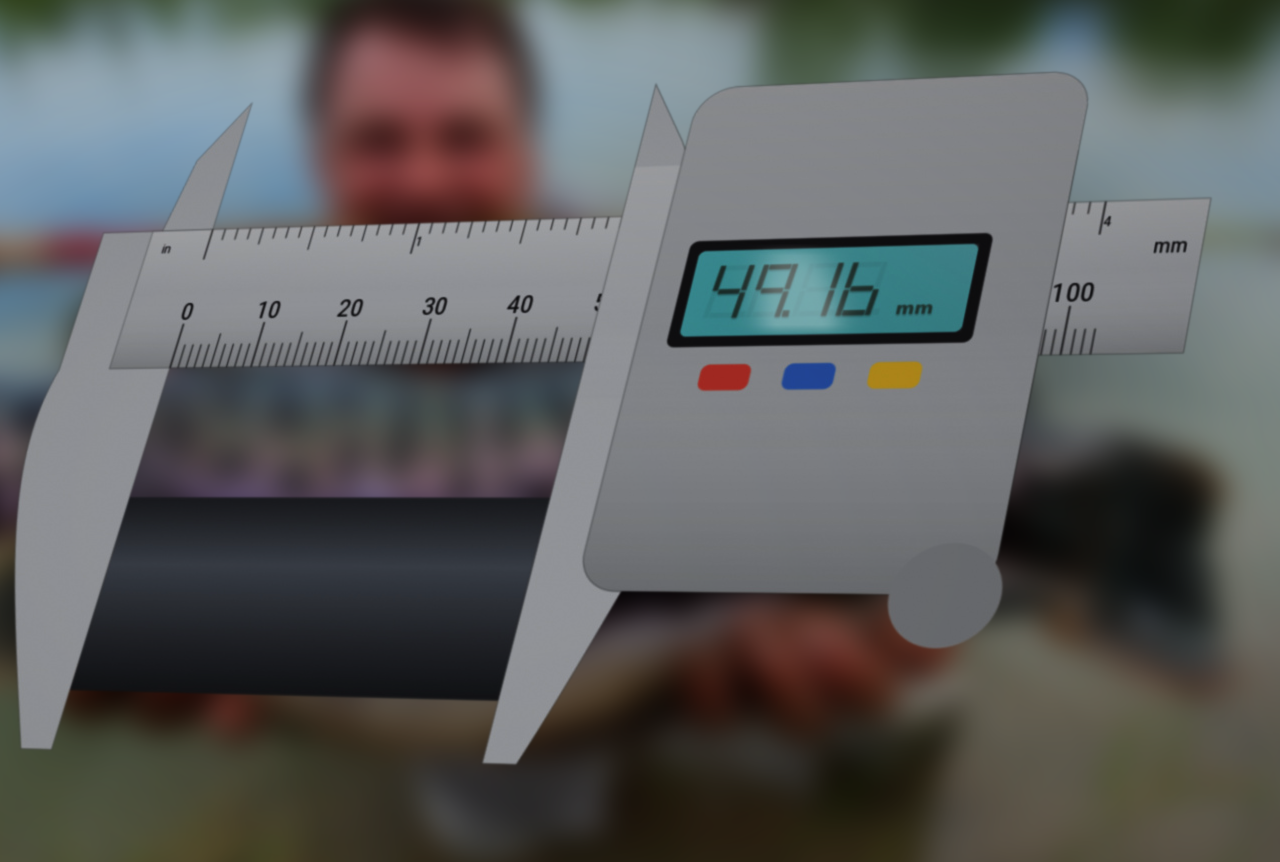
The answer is 49.16 mm
